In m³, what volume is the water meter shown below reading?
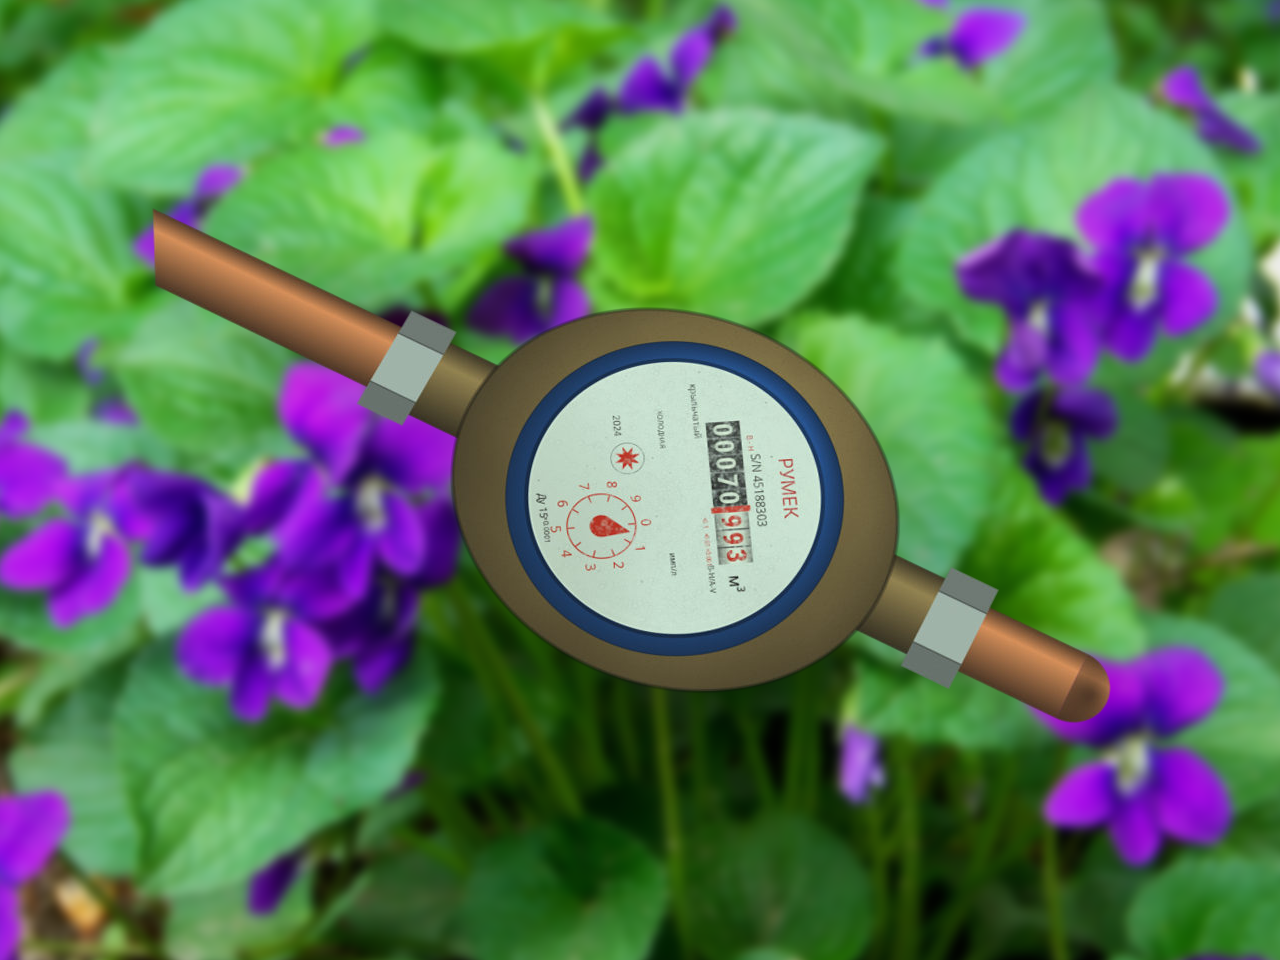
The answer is 70.9930 m³
